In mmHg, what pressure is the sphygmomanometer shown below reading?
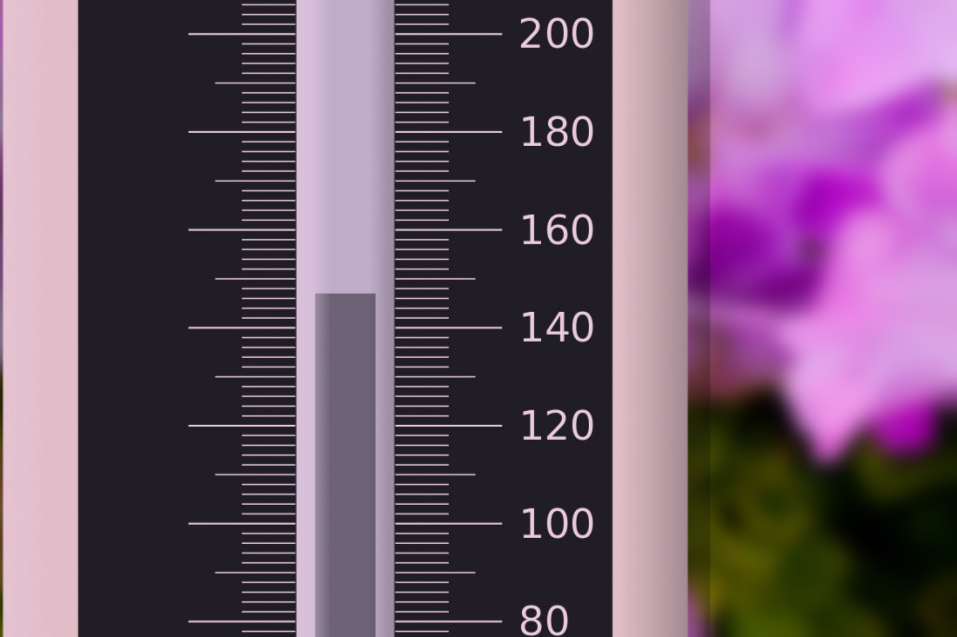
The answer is 147 mmHg
